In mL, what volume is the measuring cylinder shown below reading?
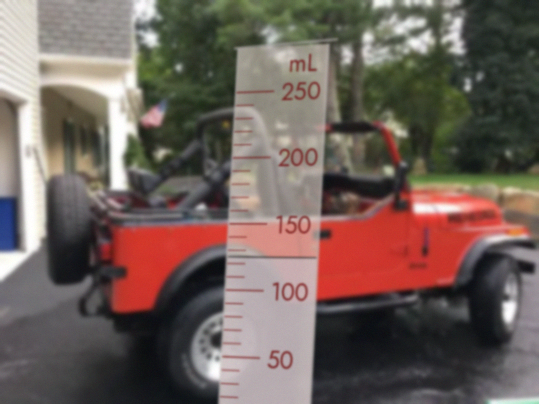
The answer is 125 mL
